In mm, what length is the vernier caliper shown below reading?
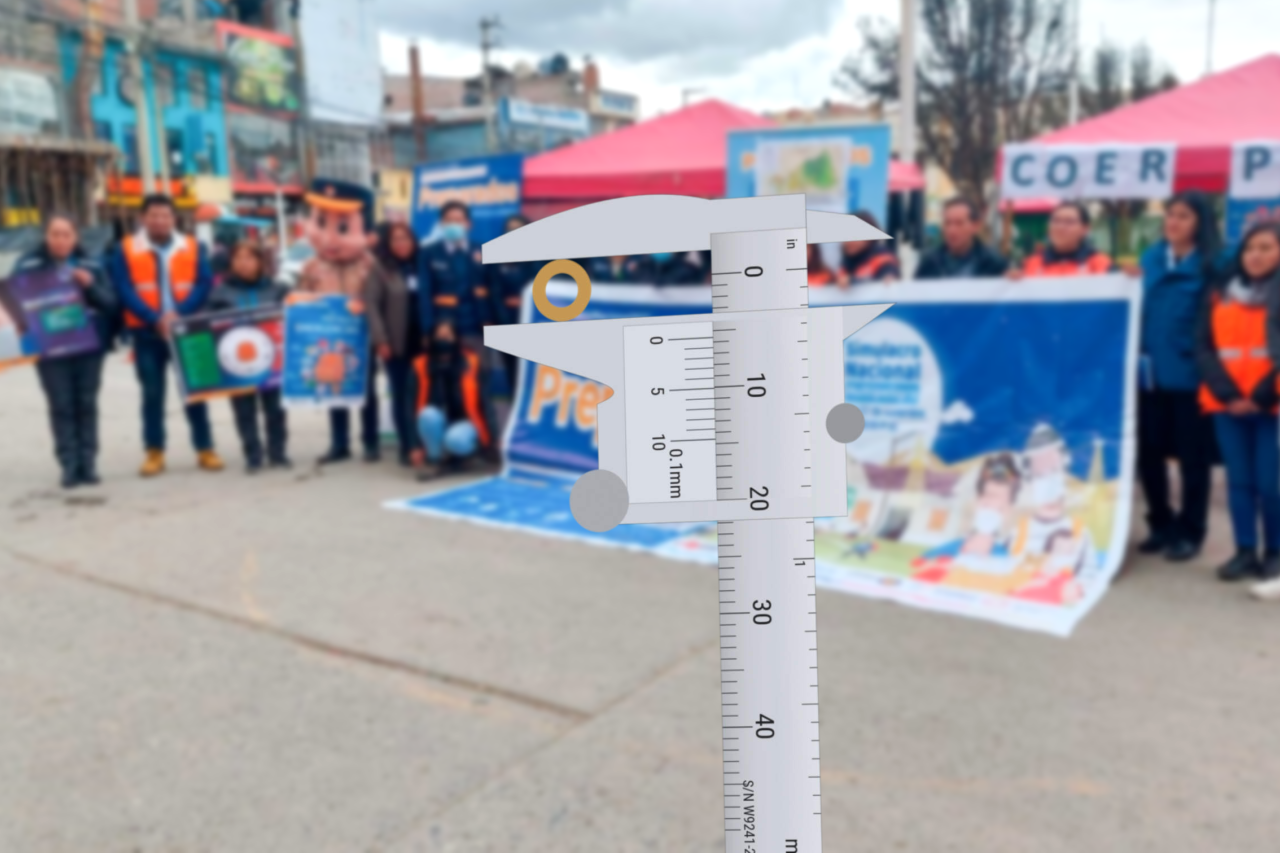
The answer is 5.6 mm
